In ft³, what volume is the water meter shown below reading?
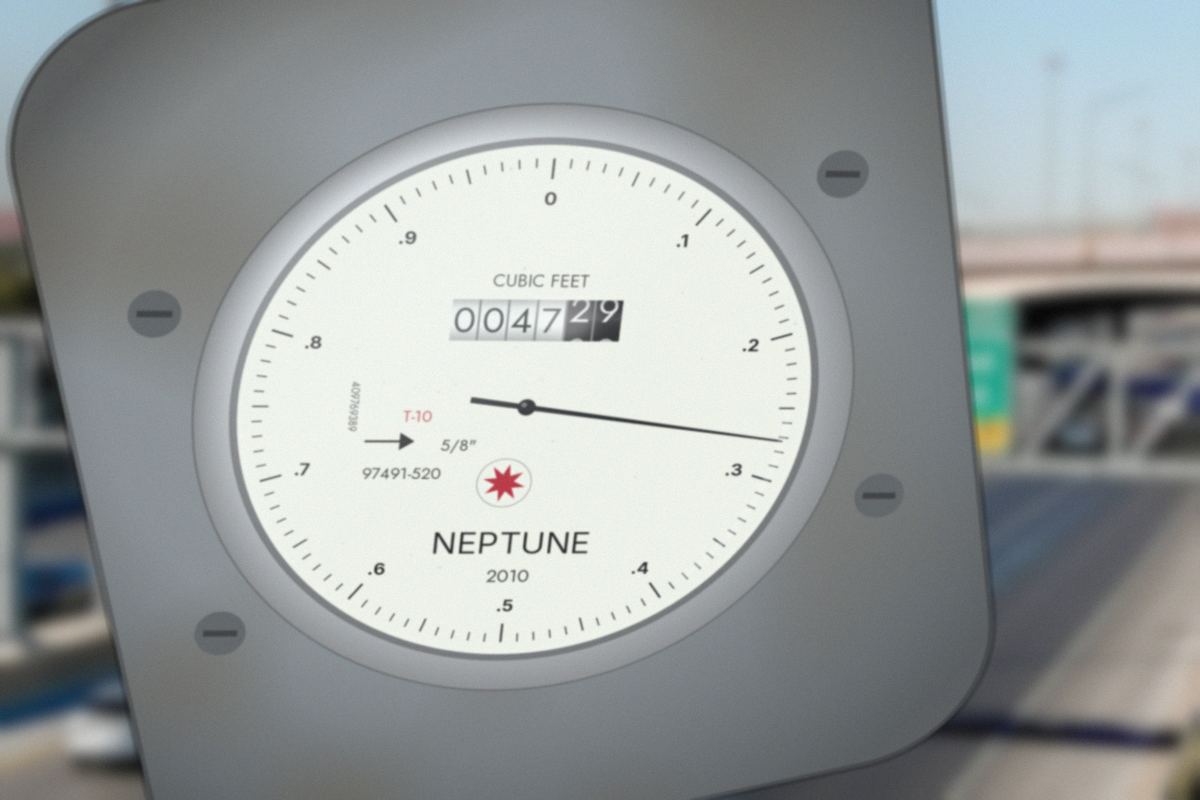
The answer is 4729.27 ft³
